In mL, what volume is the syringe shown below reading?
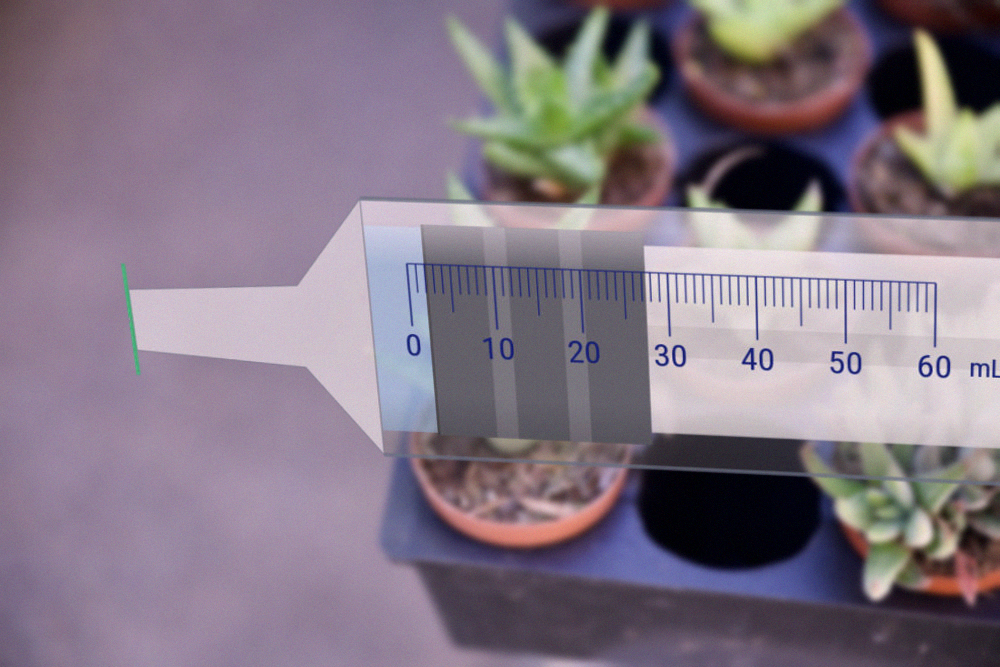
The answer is 2 mL
